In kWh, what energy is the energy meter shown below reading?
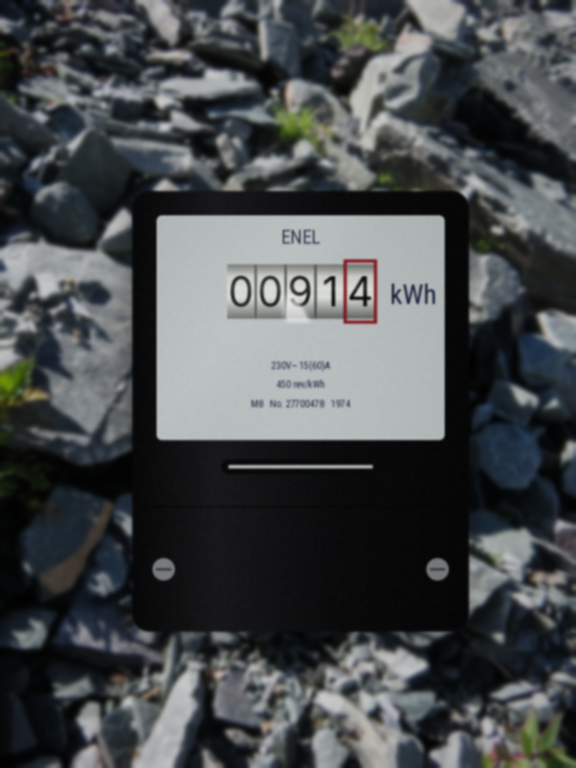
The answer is 91.4 kWh
